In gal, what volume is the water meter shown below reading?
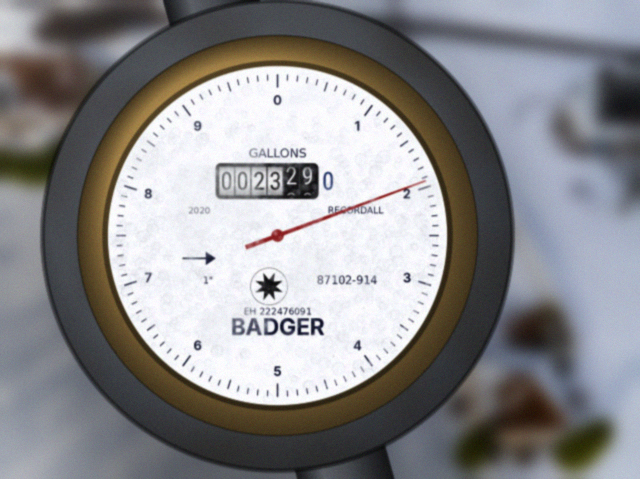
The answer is 23291.9 gal
